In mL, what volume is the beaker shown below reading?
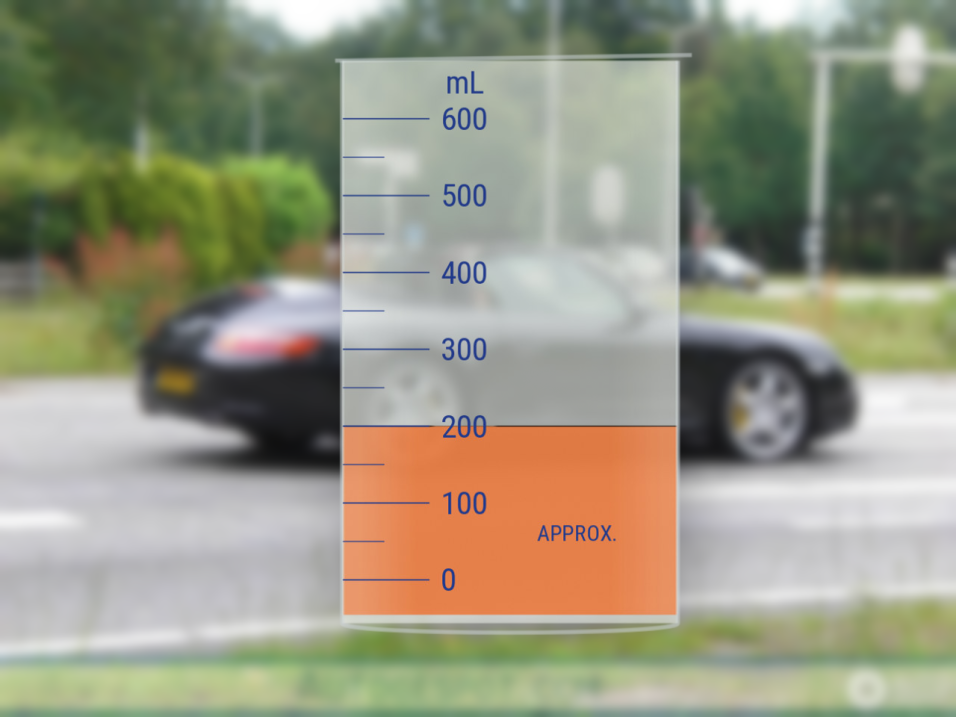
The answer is 200 mL
